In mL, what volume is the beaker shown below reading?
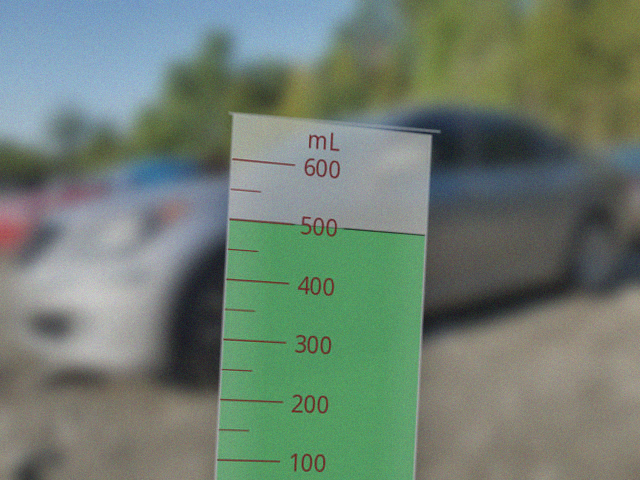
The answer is 500 mL
